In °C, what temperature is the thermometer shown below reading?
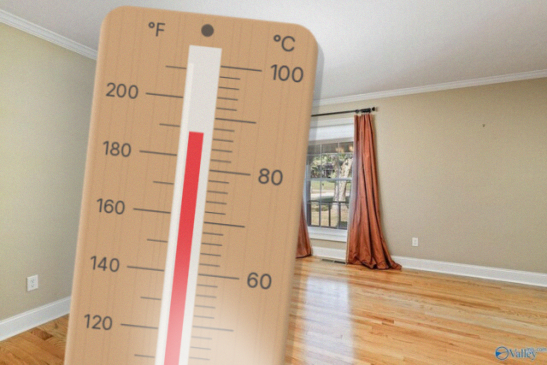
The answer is 87 °C
